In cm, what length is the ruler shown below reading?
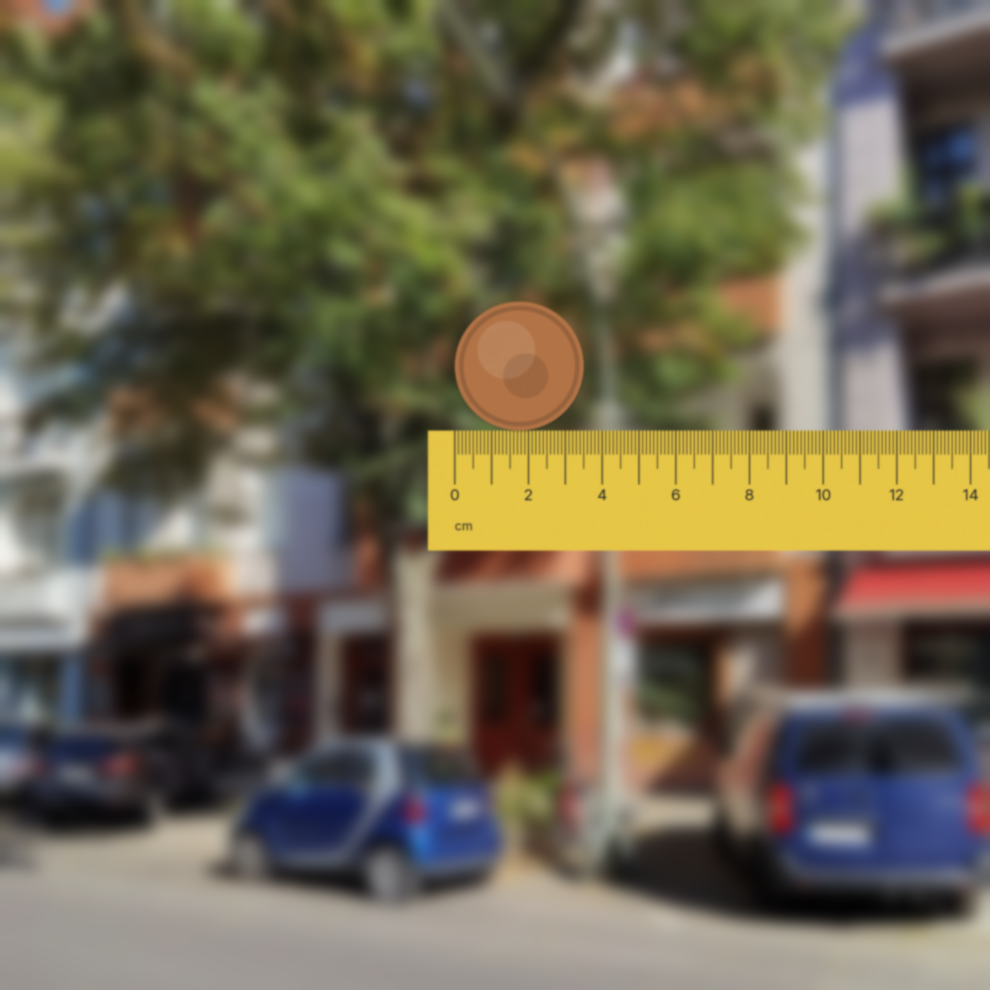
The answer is 3.5 cm
